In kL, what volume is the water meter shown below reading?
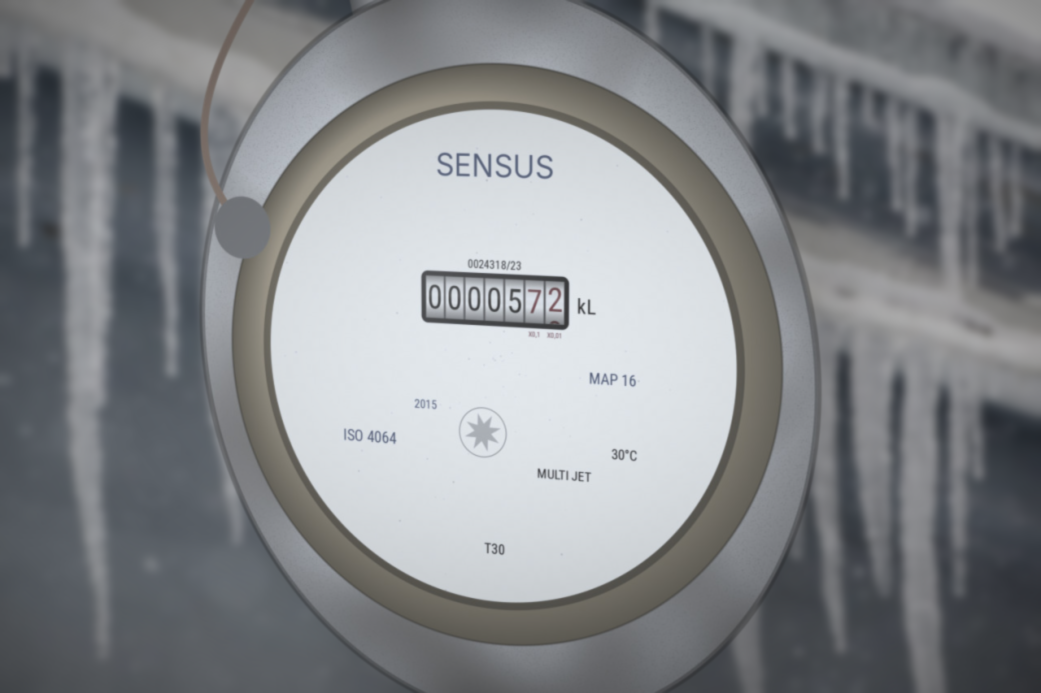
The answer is 5.72 kL
